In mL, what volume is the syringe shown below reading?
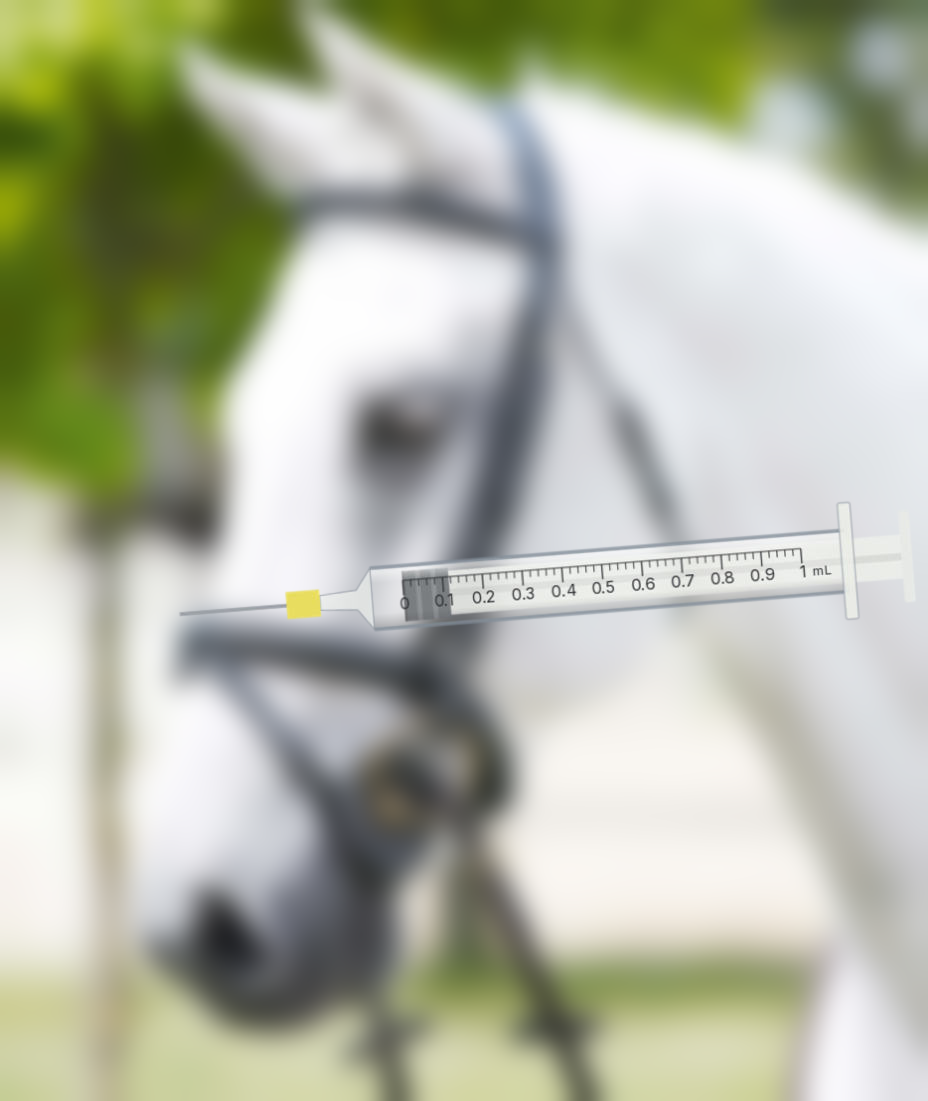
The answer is 0 mL
